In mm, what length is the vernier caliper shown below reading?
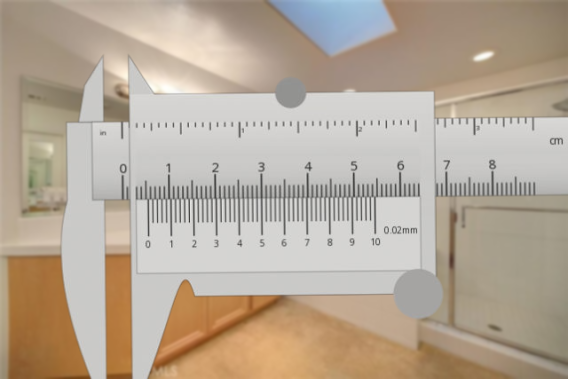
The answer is 5.5 mm
